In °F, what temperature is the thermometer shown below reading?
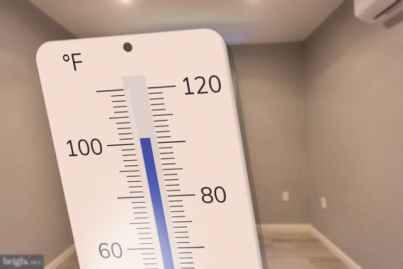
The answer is 102 °F
